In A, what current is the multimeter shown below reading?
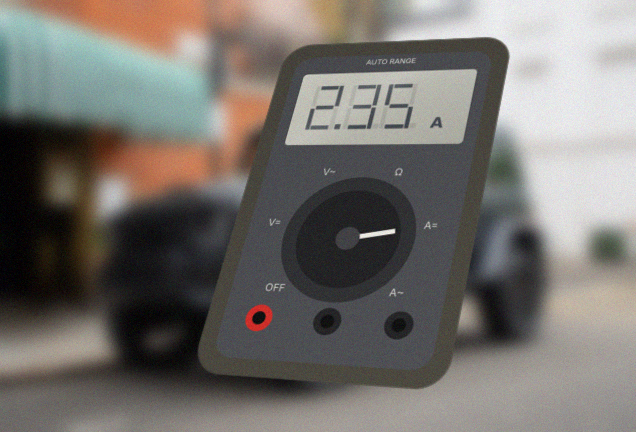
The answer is 2.35 A
